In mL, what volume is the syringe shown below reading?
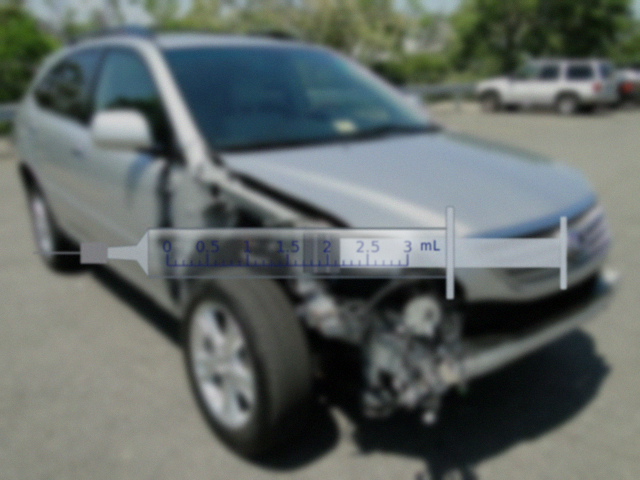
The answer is 1.7 mL
